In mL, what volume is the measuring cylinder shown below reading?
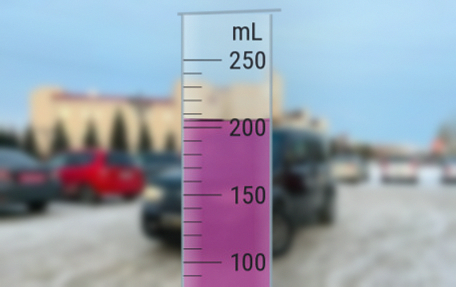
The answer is 205 mL
